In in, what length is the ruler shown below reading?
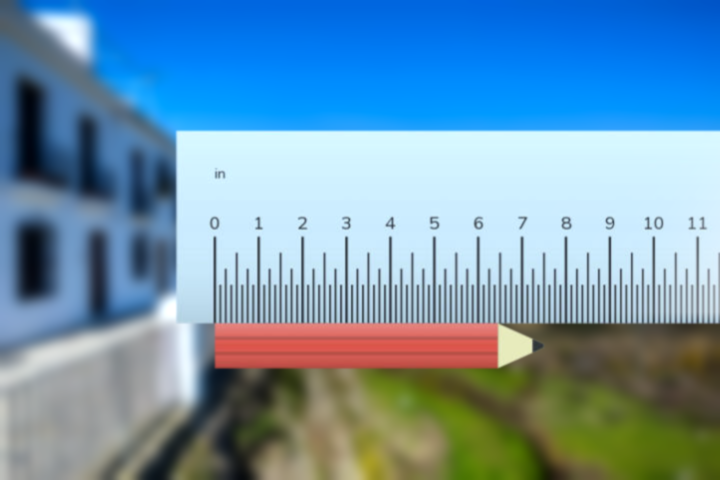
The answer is 7.5 in
